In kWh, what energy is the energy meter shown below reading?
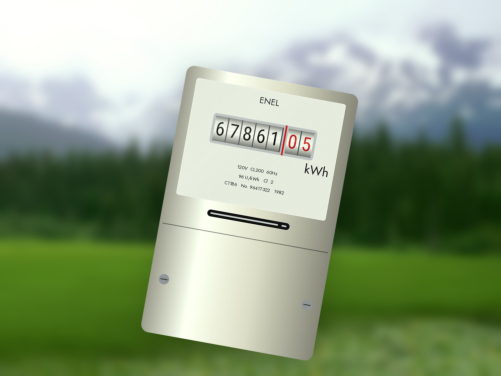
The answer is 67861.05 kWh
